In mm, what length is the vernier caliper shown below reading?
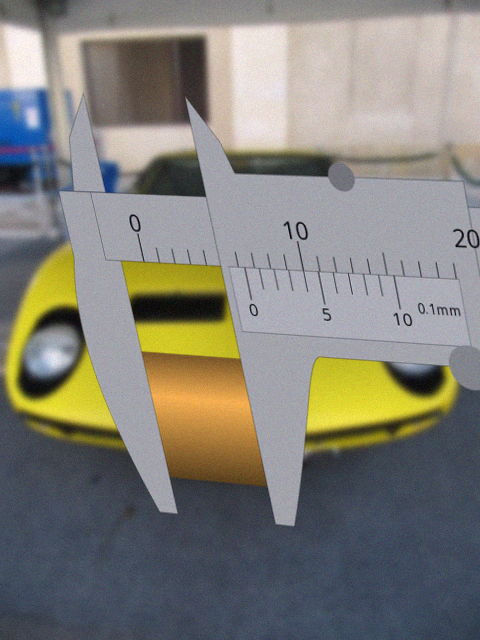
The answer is 6.4 mm
